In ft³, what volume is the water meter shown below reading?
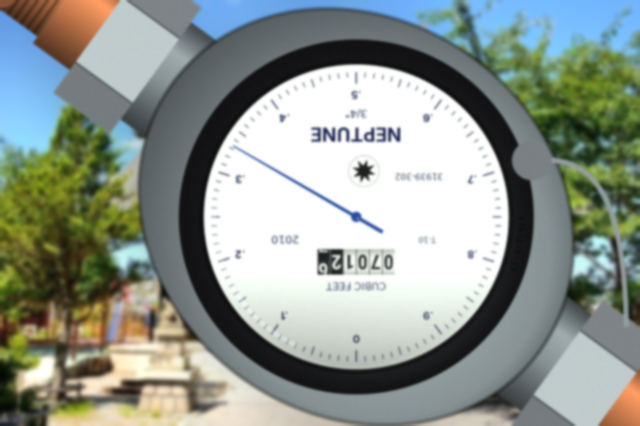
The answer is 70126.33 ft³
